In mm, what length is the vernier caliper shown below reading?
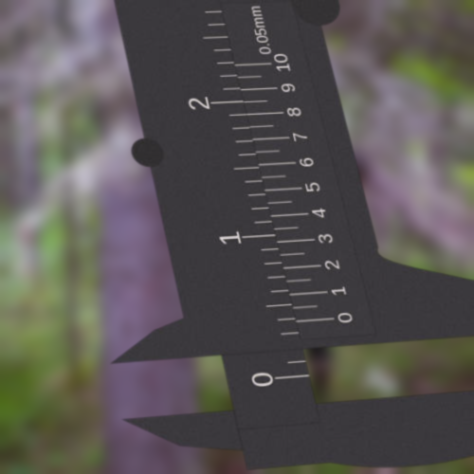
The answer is 3.8 mm
